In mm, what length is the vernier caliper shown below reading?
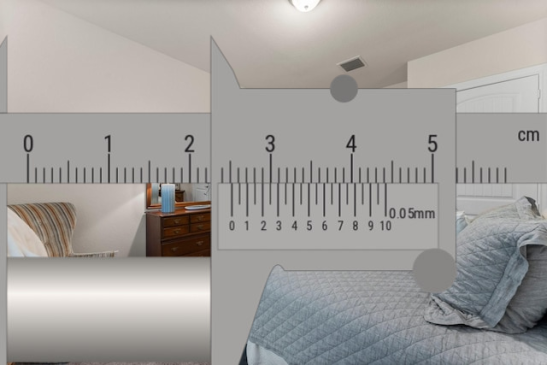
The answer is 25.2 mm
